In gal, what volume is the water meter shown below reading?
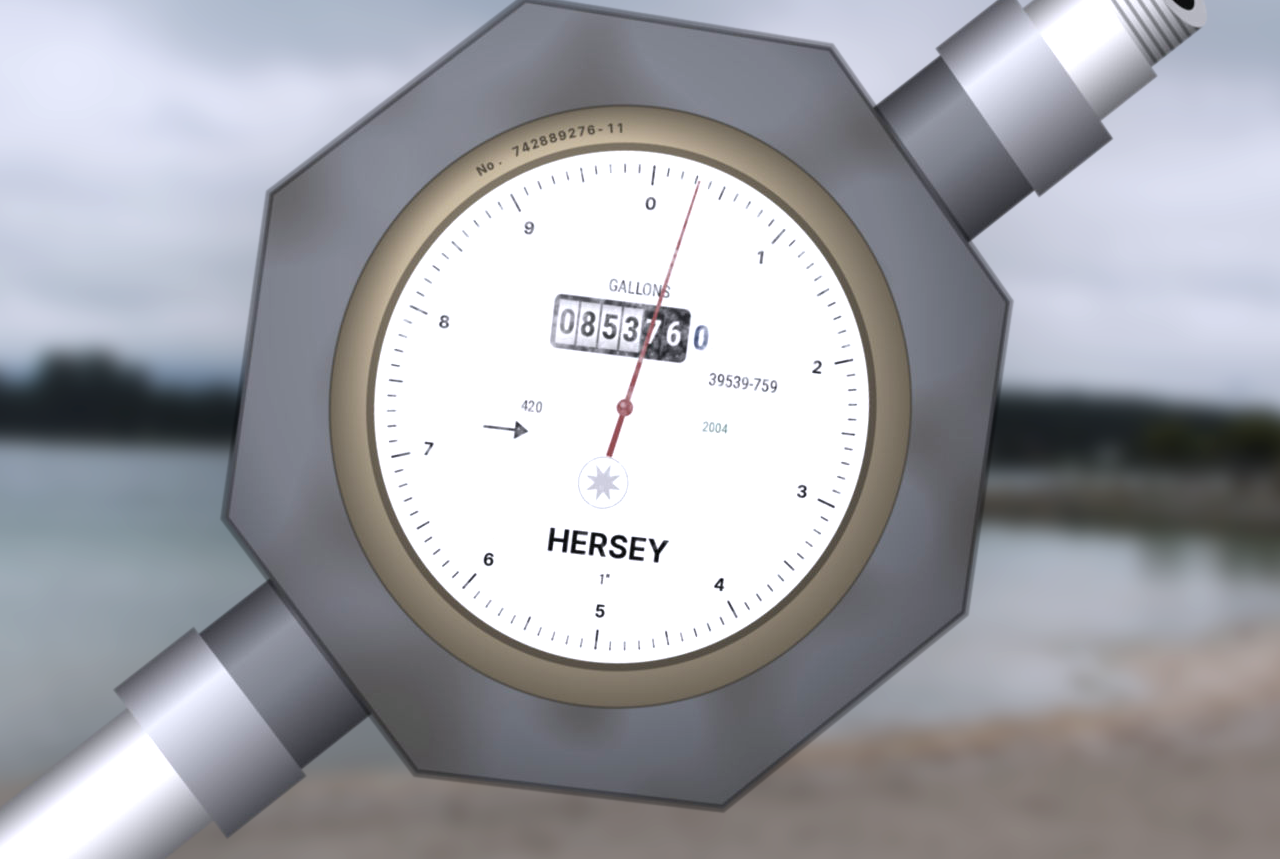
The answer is 853760.3 gal
